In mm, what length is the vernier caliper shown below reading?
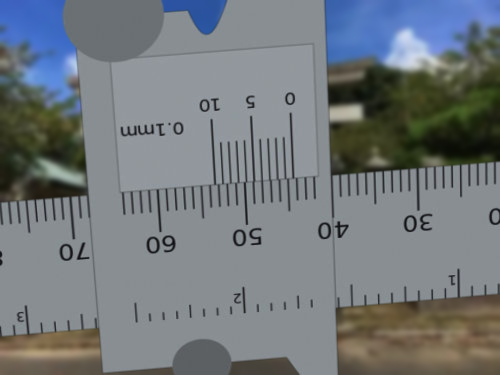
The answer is 44.4 mm
